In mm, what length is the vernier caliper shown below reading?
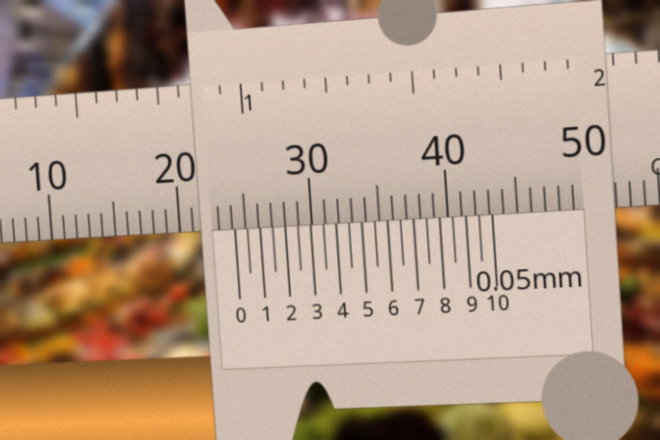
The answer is 24.2 mm
